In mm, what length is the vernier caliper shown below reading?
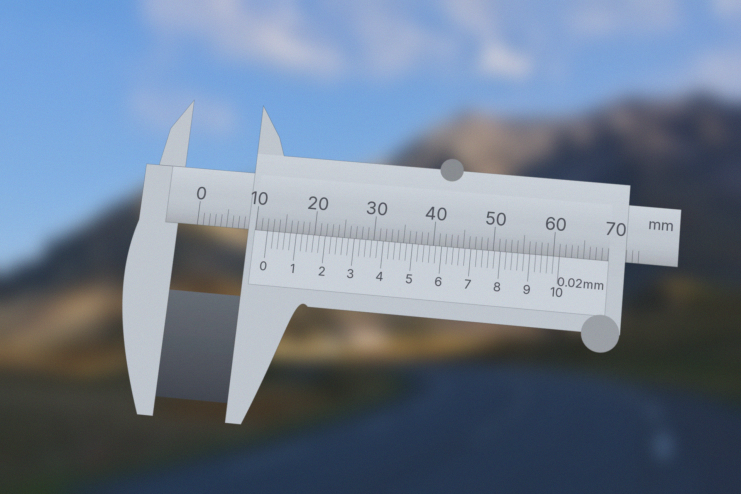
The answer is 12.0 mm
